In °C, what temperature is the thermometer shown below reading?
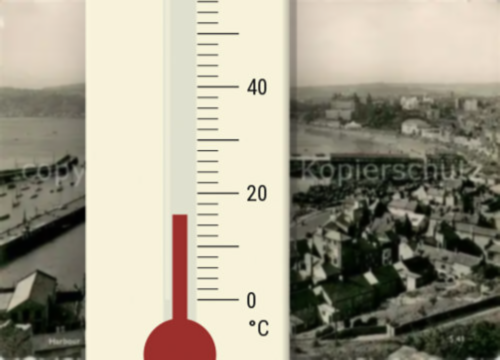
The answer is 16 °C
